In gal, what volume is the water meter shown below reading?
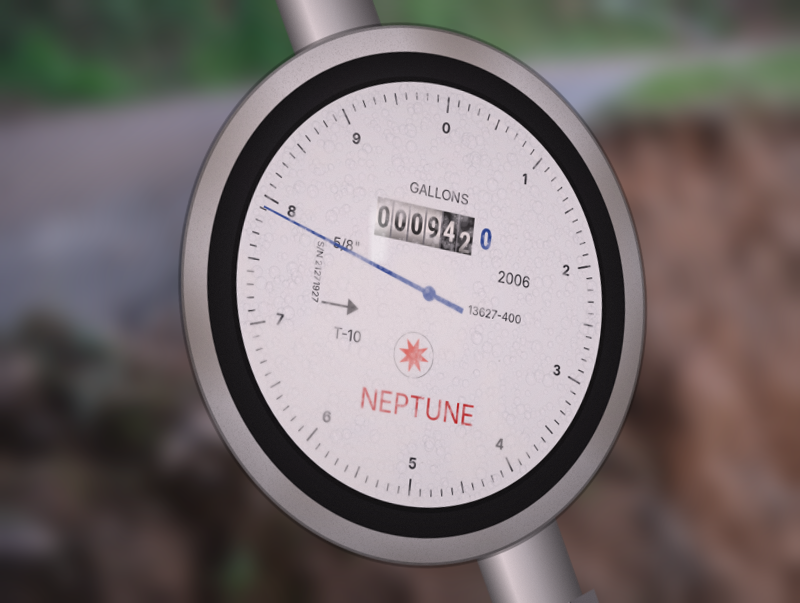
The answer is 9417.9 gal
